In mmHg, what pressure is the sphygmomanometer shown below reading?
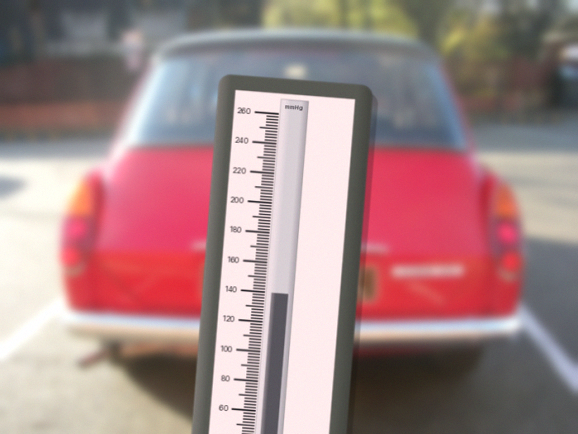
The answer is 140 mmHg
